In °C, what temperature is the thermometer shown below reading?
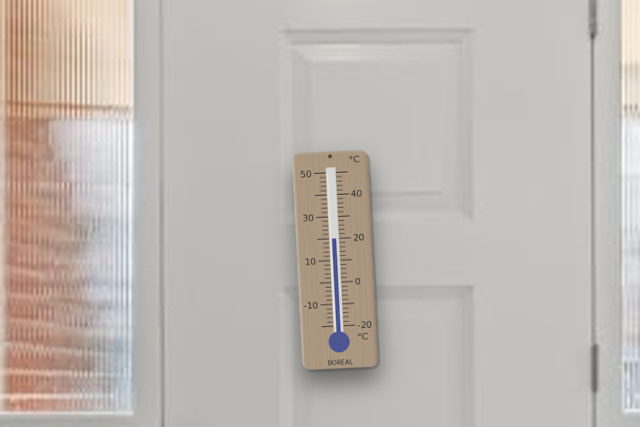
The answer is 20 °C
